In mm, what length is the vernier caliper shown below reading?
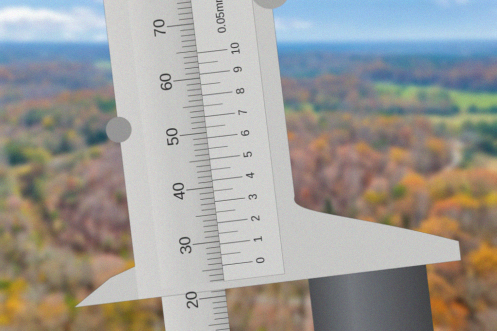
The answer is 25.6 mm
